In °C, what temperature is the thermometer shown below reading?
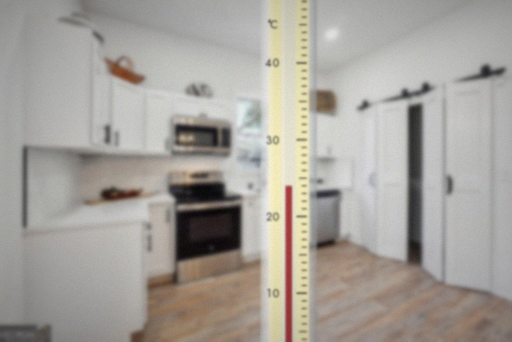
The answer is 24 °C
